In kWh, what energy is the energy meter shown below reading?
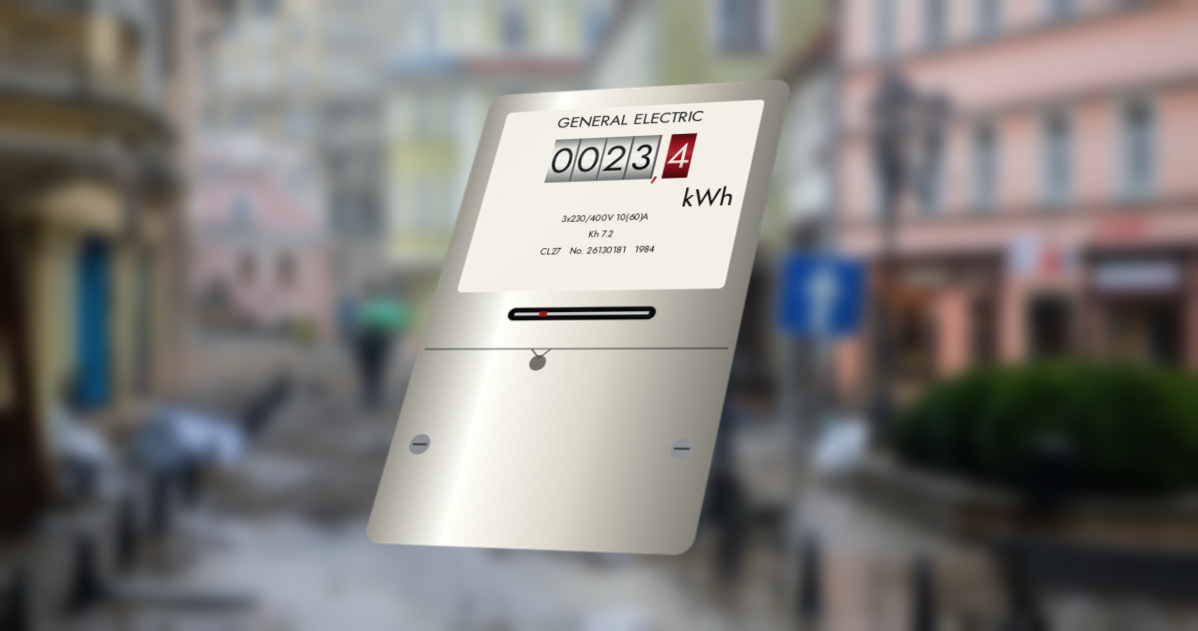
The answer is 23.4 kWh
